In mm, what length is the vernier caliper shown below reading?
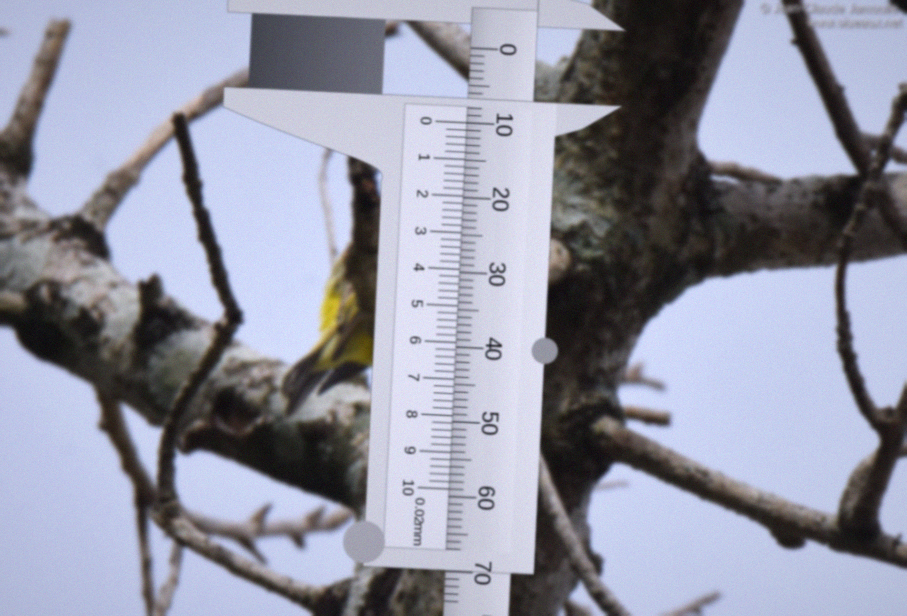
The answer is 10.0 mm
